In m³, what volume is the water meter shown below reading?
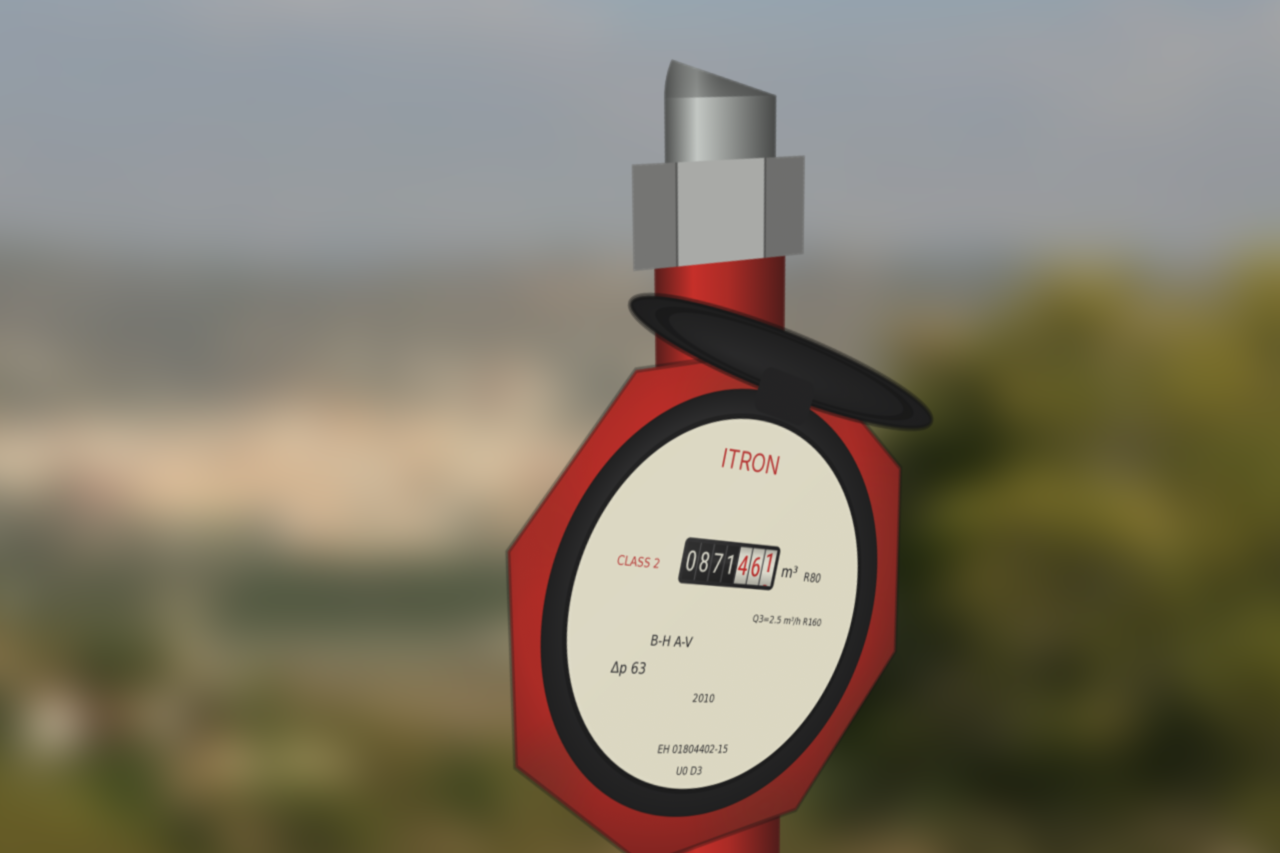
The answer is 871.461 m³
